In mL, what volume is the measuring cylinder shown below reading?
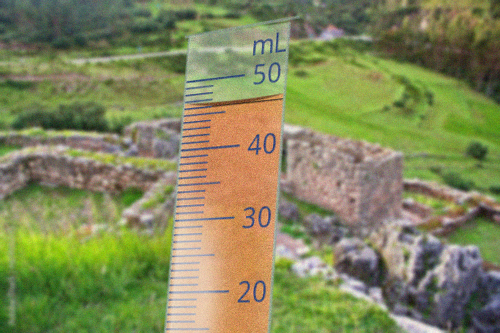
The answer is 46 mL
